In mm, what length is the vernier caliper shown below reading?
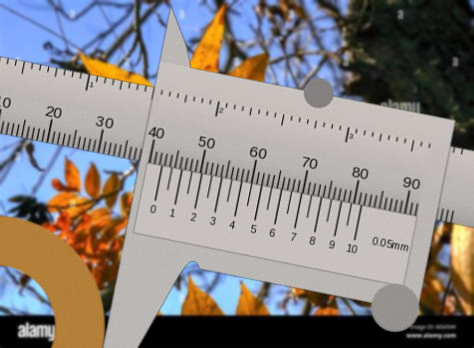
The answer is 42.5 mm
